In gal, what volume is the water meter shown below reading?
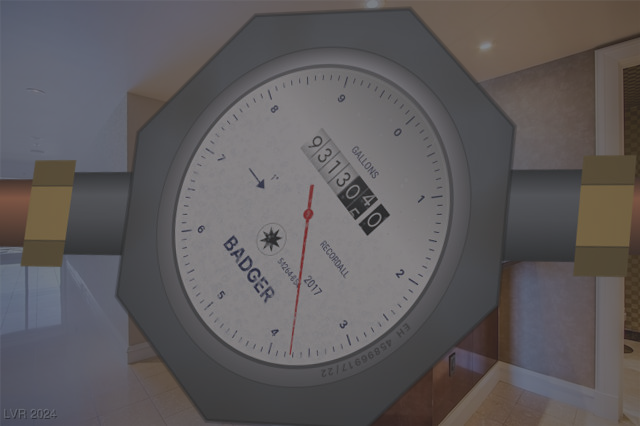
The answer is 9313043.7 gal
